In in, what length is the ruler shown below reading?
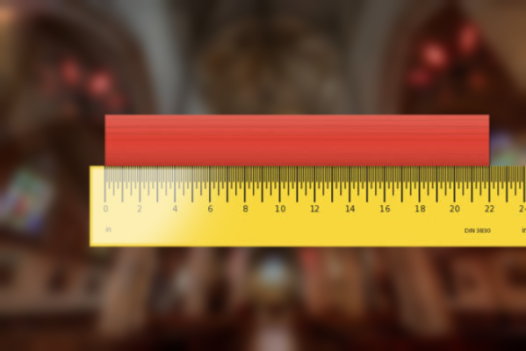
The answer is 22 in
